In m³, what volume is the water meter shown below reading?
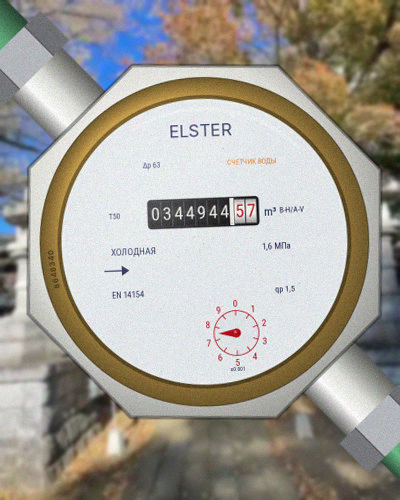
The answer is 344944.577 m³
